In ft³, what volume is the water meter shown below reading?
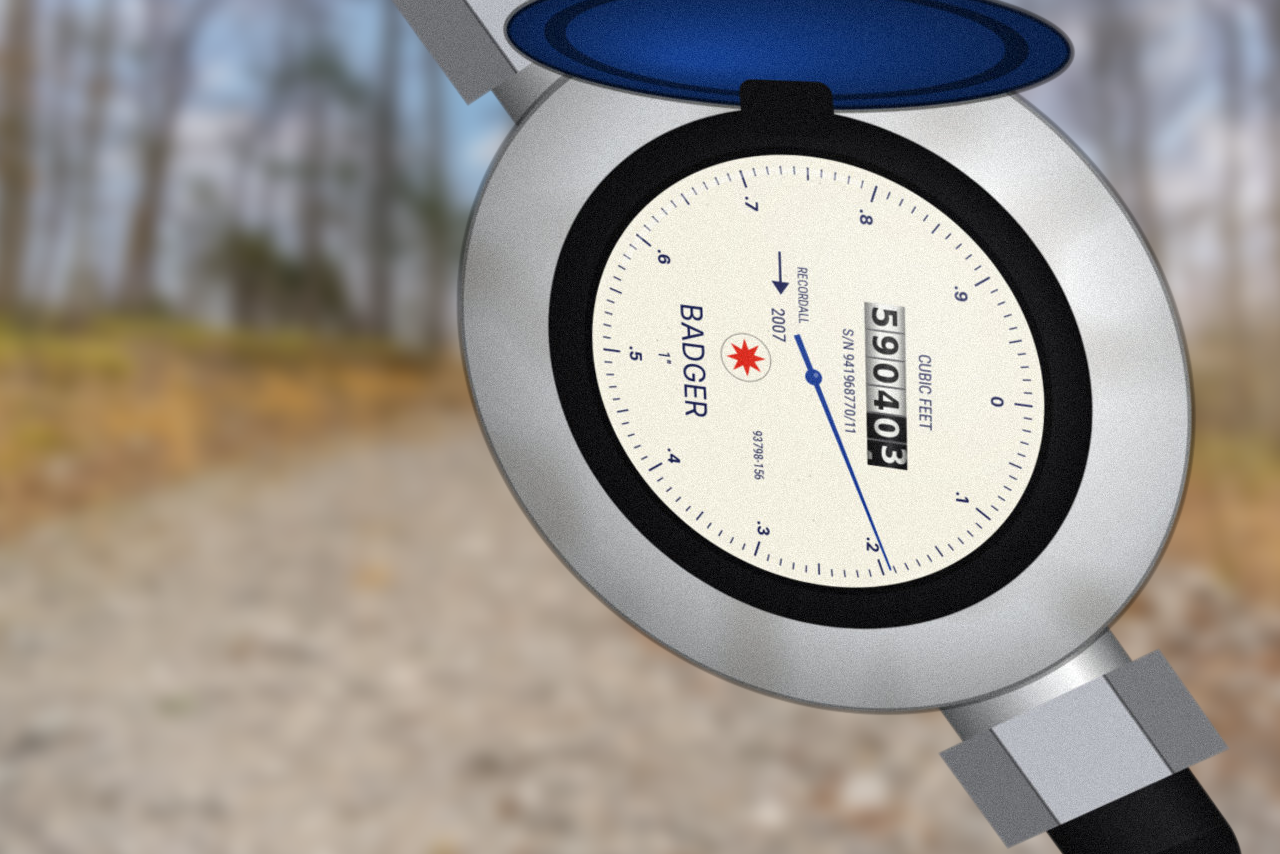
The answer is 590403.19 ft³
